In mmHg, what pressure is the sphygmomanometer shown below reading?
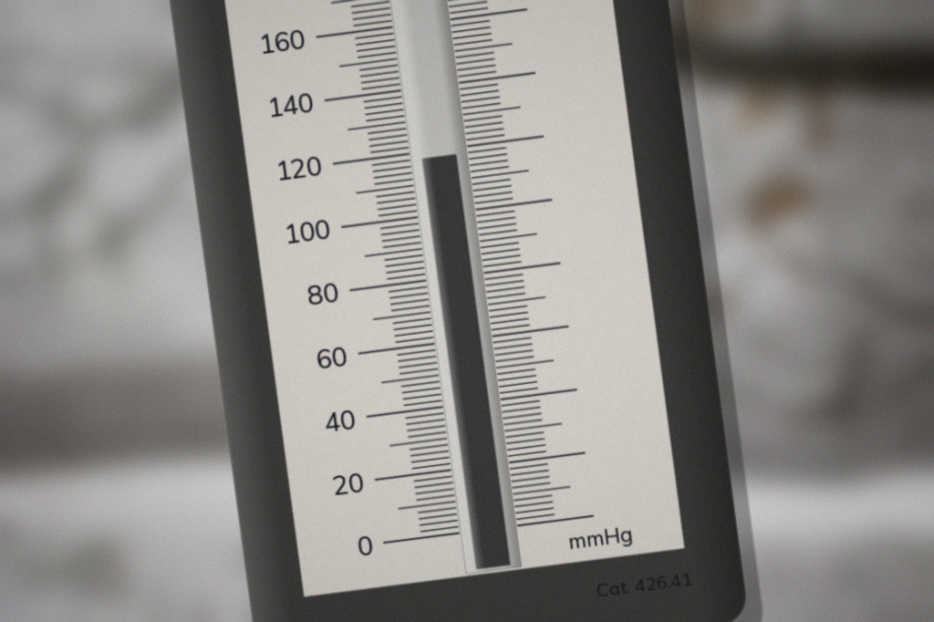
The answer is 118 mmHg
